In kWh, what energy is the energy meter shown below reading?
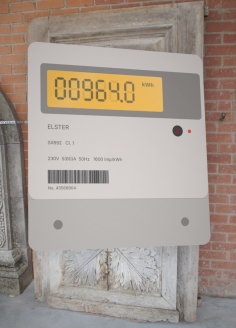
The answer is 964.0 kWh
